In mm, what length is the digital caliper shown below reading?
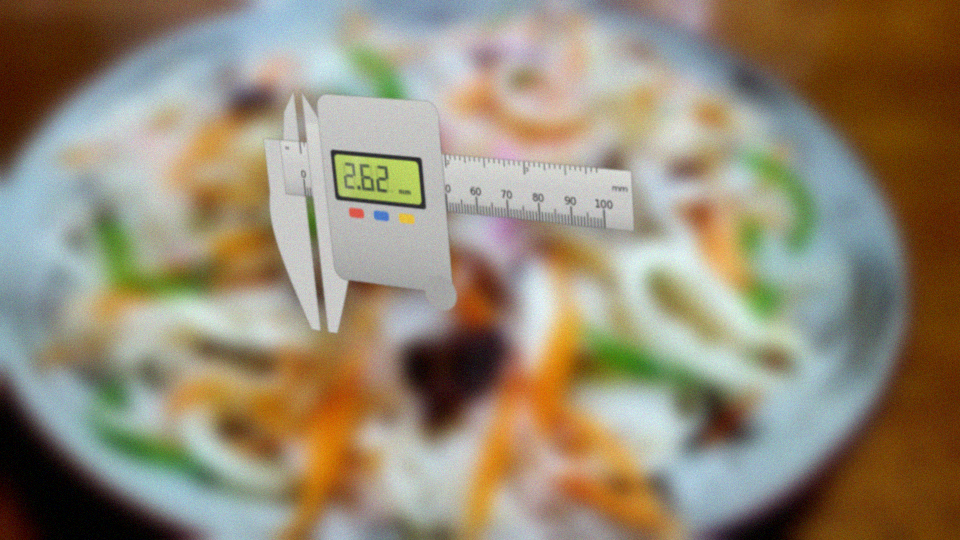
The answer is 2.62 mm
